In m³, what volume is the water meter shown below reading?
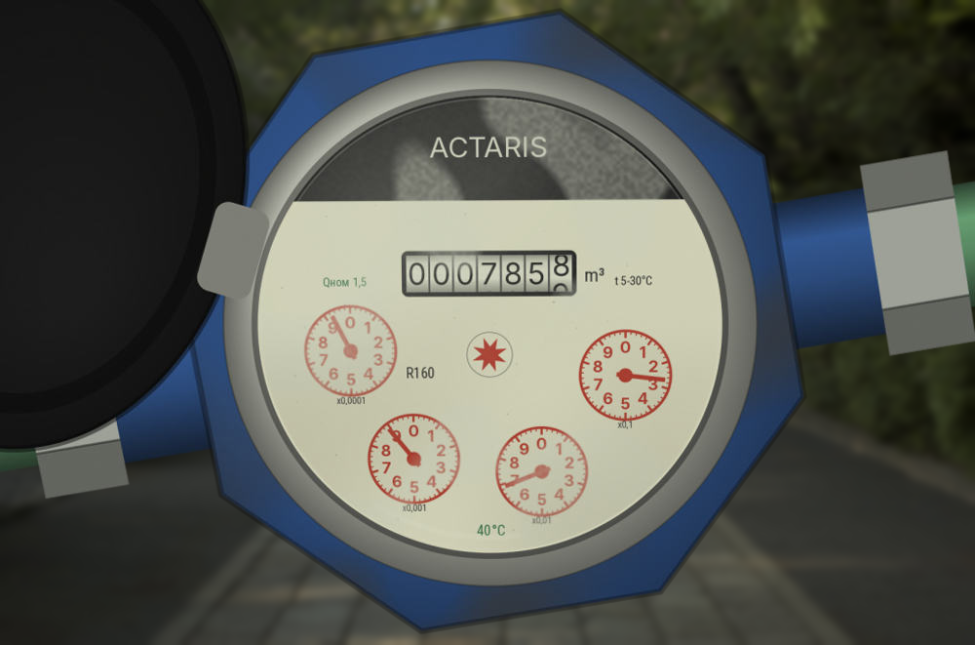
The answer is 7858.2689 m³
